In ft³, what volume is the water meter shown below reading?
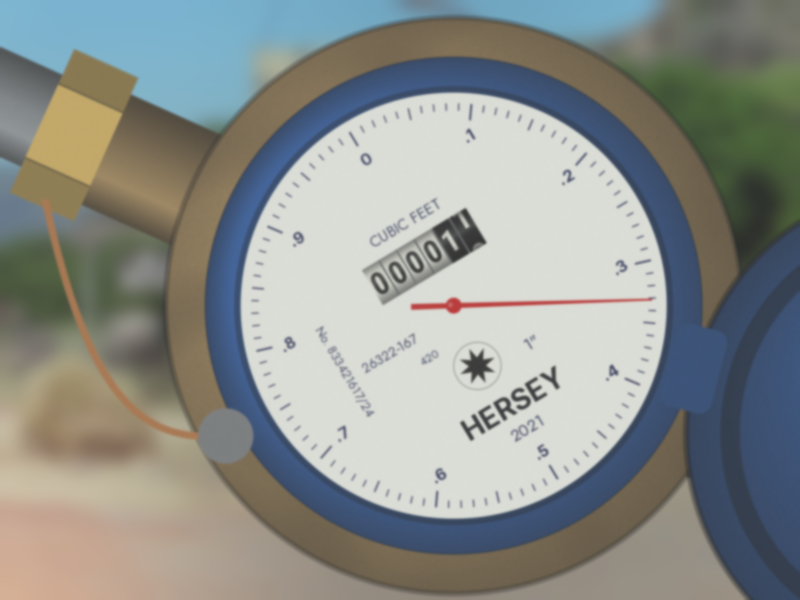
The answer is 11.33 ft³
